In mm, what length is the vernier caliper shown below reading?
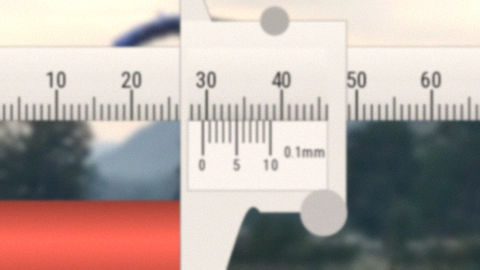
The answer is 29.5 mm
